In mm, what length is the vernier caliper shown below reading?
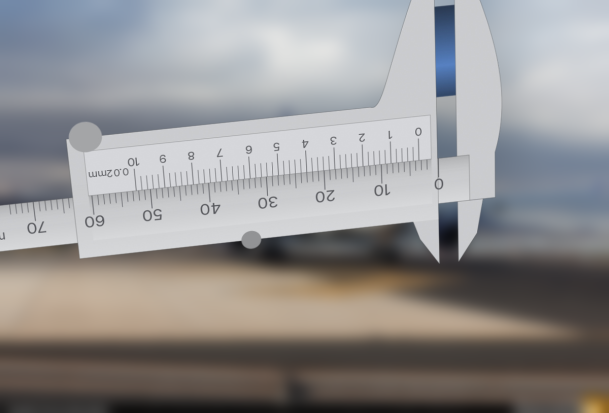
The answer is 3.4 mm
